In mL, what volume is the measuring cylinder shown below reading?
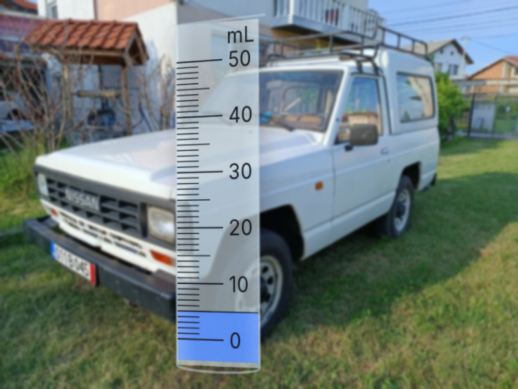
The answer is 5 mL
